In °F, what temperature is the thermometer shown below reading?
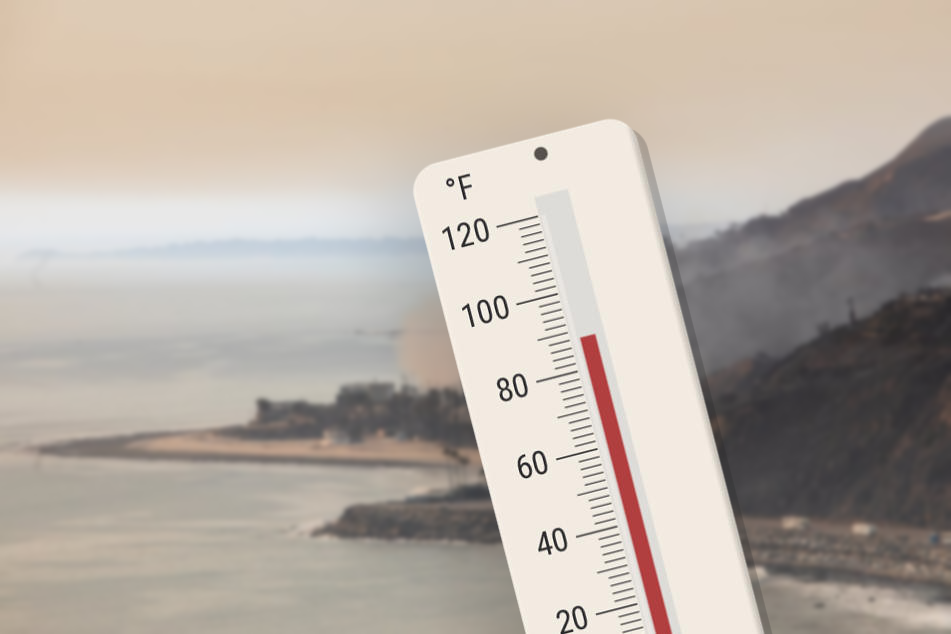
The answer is 88 °F
